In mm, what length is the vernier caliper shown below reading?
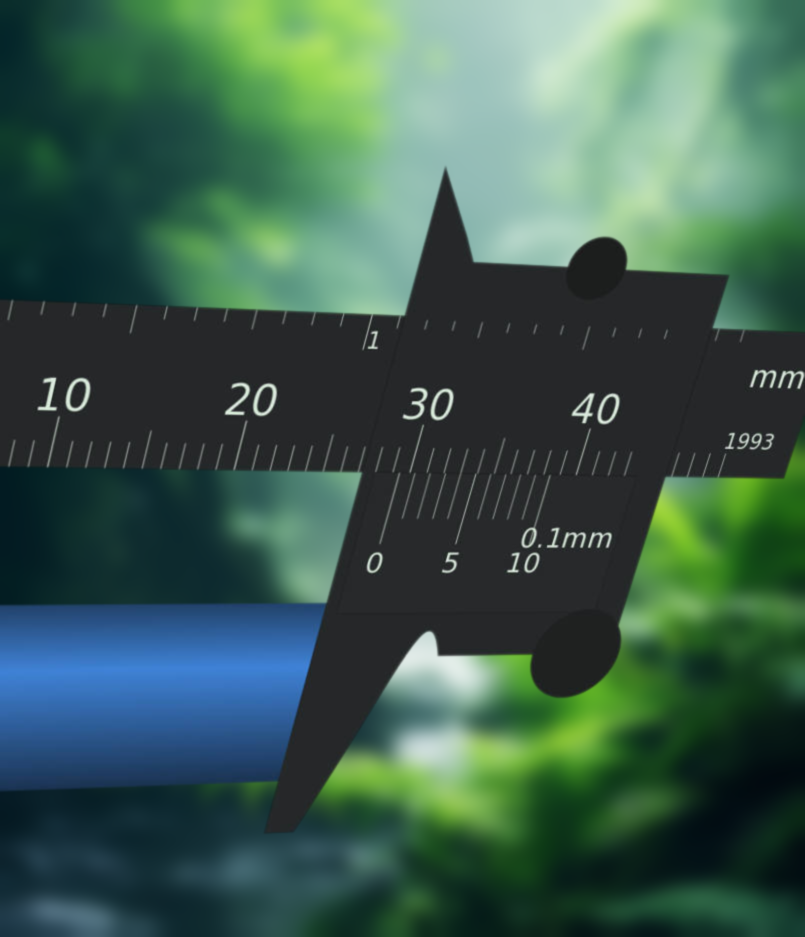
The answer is 29.4 mm
